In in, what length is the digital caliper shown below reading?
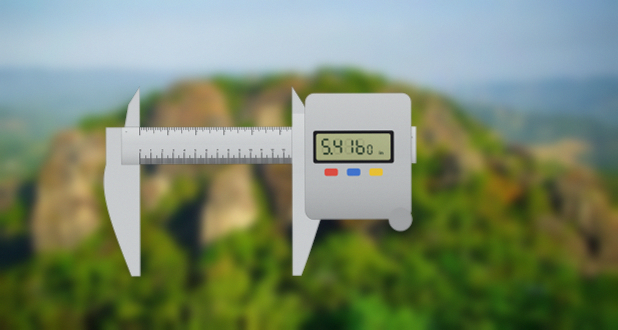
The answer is 5.4160 in
